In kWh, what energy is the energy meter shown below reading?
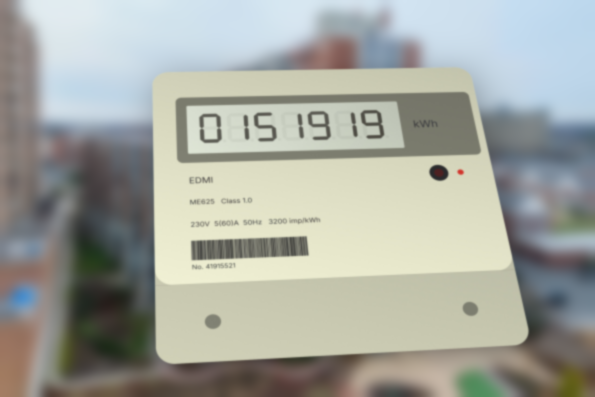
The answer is 151919 kWh
